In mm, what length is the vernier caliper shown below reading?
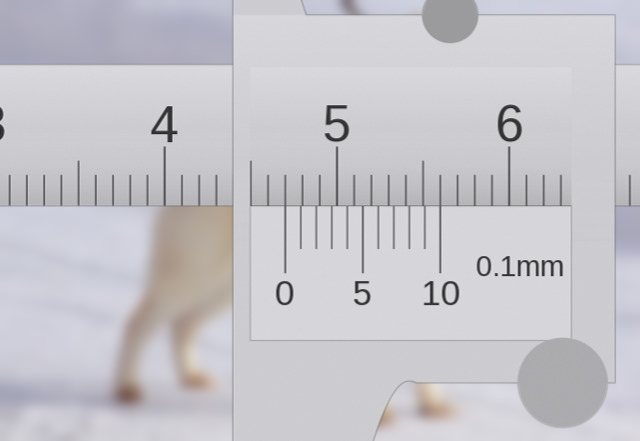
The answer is 47.0 mm
